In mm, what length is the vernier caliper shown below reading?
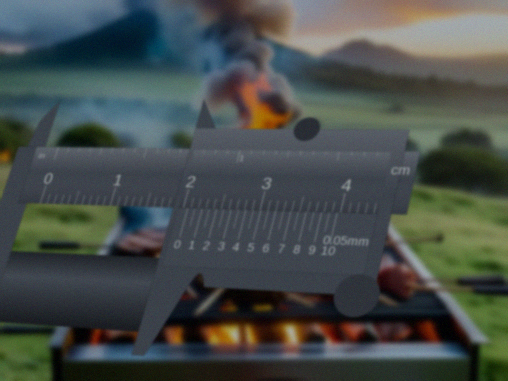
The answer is 20.6 mm
